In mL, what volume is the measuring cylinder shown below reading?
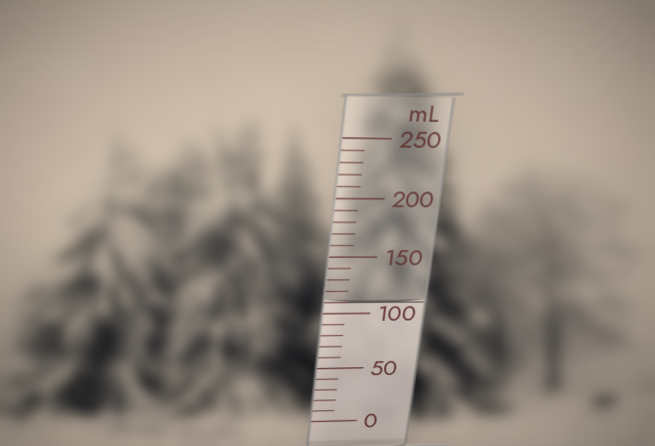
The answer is 110 mL
